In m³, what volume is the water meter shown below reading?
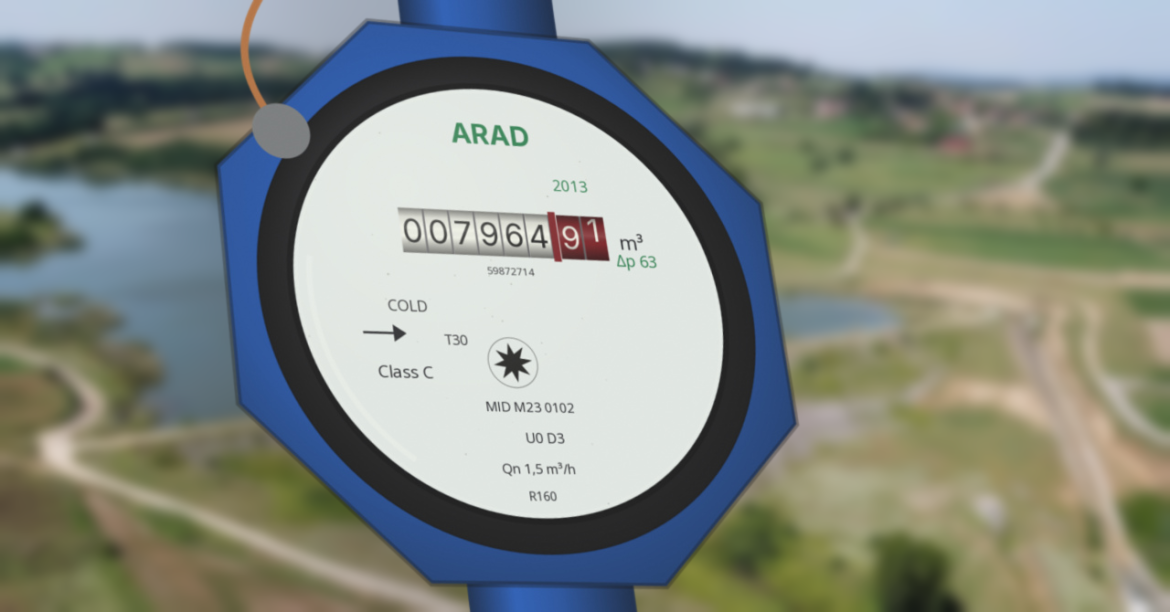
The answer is 7964.91 m³
